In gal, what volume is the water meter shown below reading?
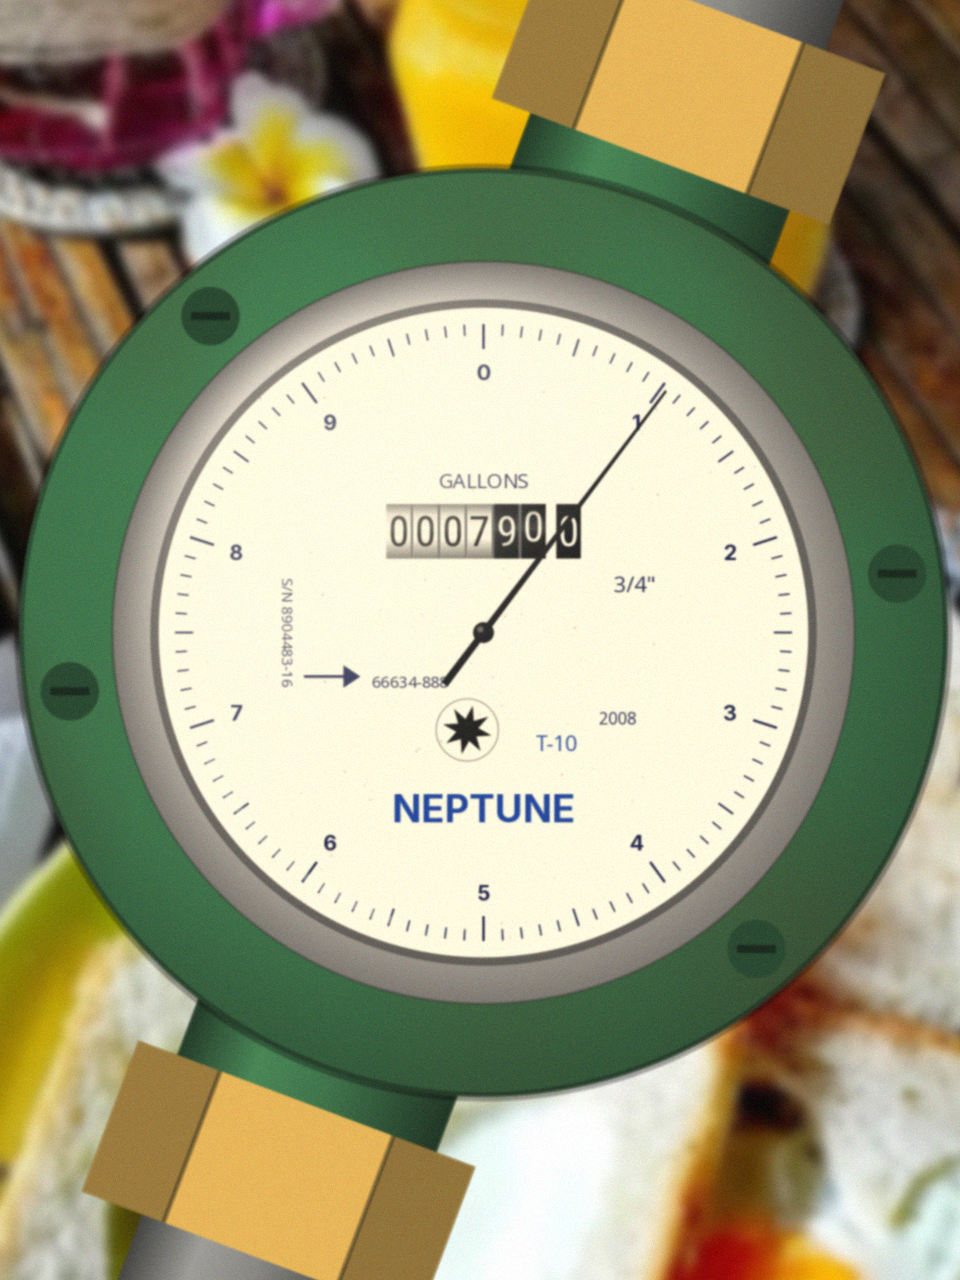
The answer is 7901.0 gal
